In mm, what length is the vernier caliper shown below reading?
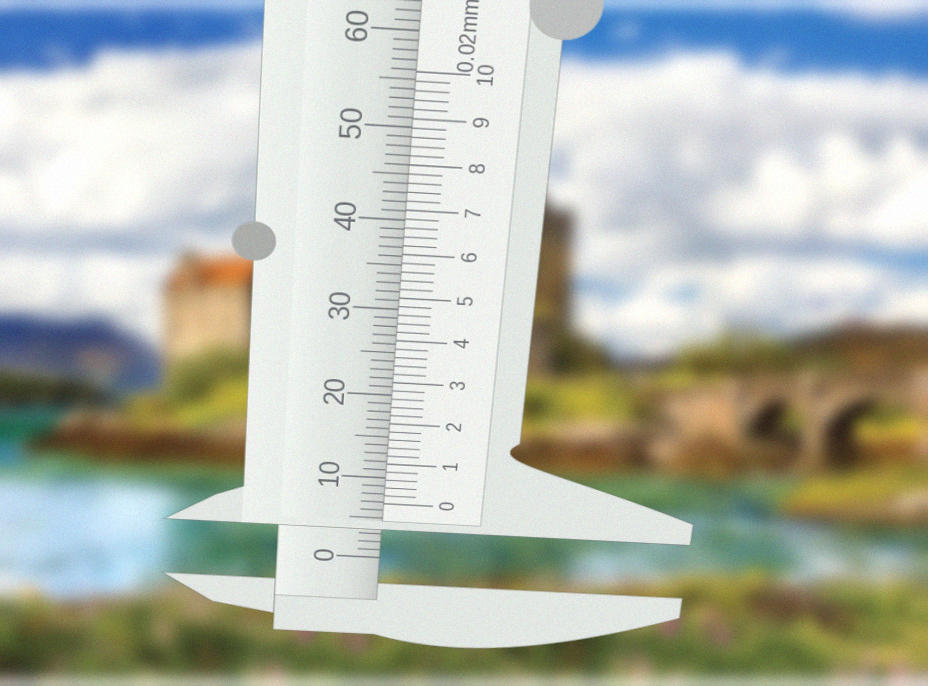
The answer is 6.8 mm
